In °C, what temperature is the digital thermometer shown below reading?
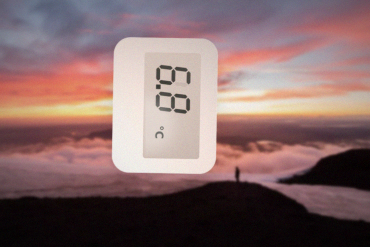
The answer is 6.8 °C
